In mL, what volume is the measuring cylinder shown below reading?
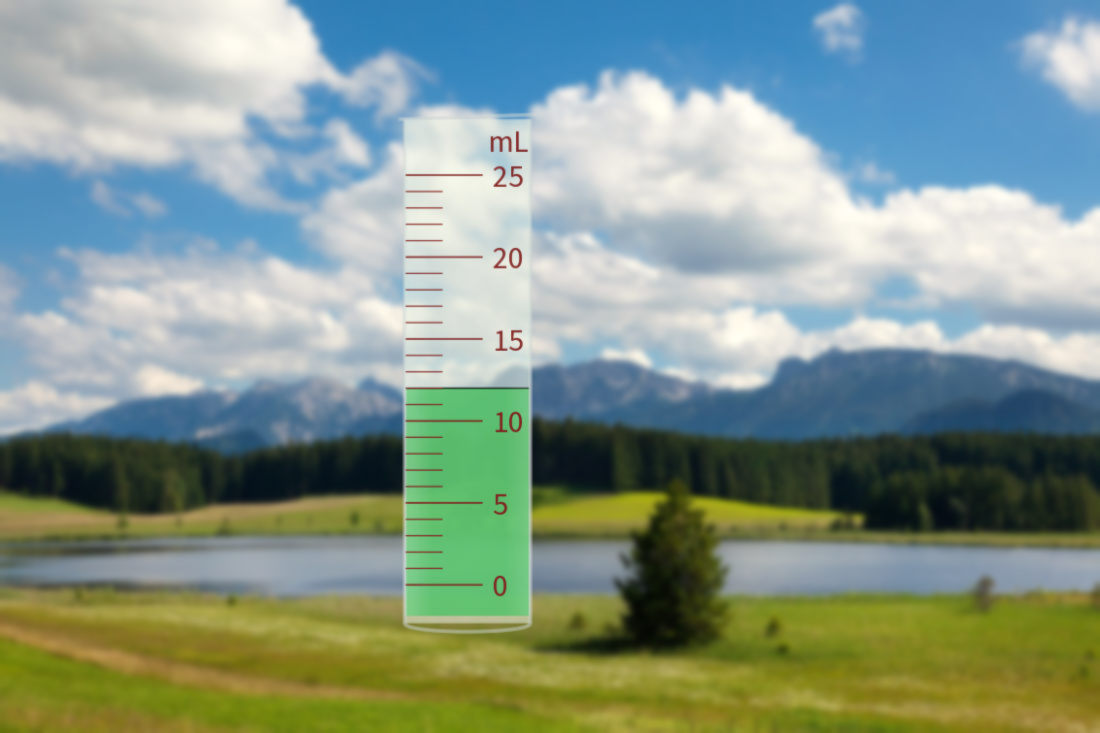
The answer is 12 mL
